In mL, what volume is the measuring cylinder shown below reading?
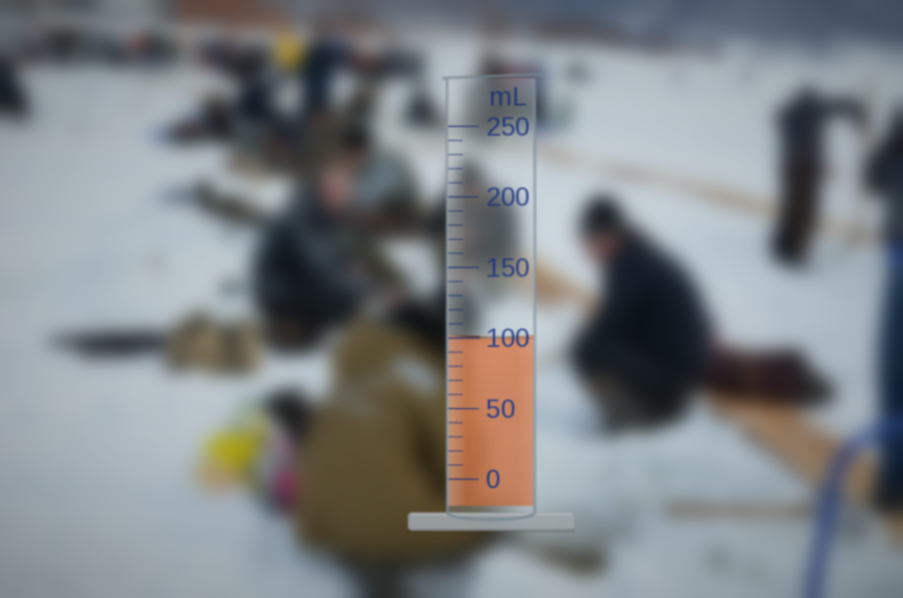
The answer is 100 mL
